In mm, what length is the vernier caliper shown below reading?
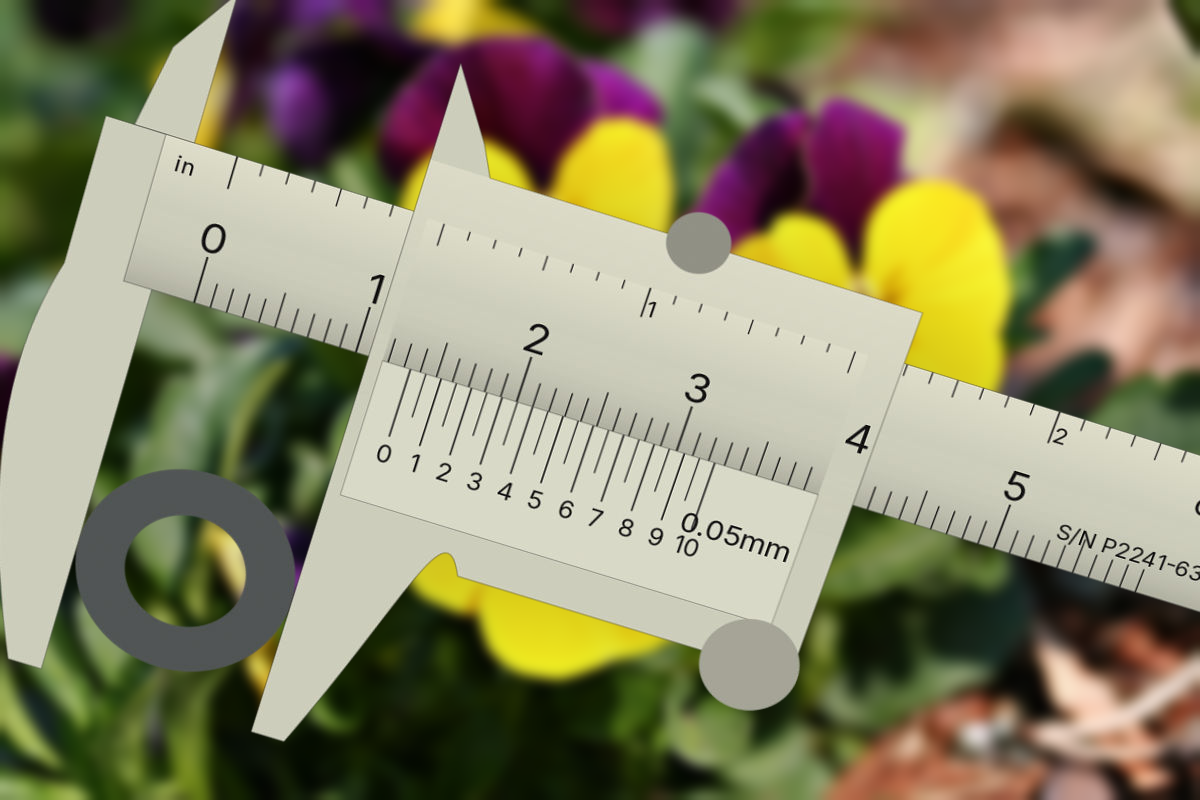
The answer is 13.4 mm
